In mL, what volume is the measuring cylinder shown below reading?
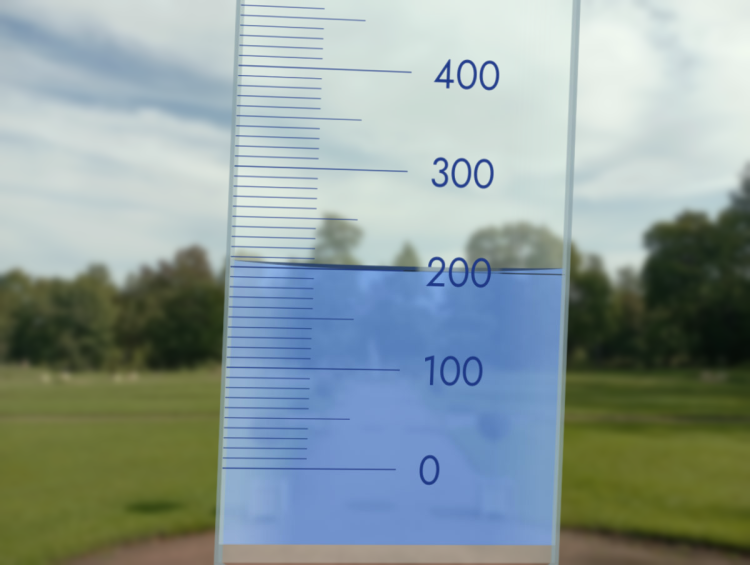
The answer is 200 mL
